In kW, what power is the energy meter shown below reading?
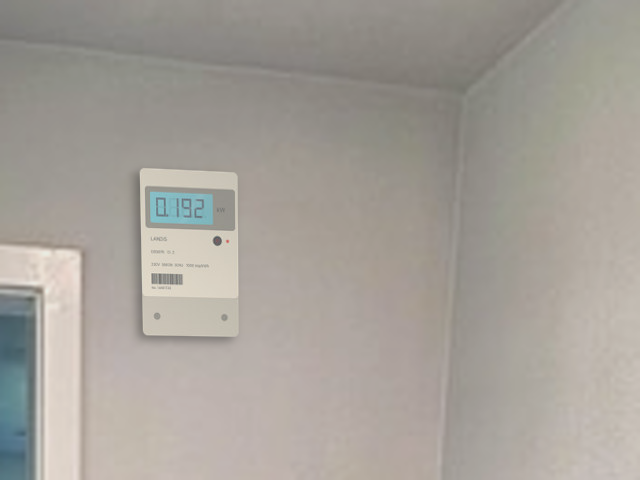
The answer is 0.192 kW
